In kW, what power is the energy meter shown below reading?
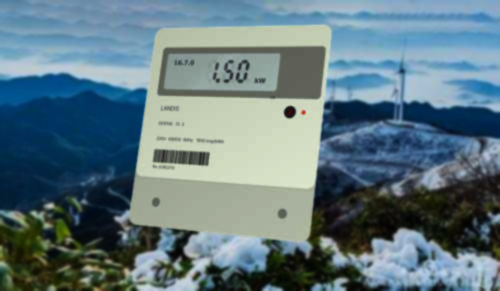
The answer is 1.50 kW
